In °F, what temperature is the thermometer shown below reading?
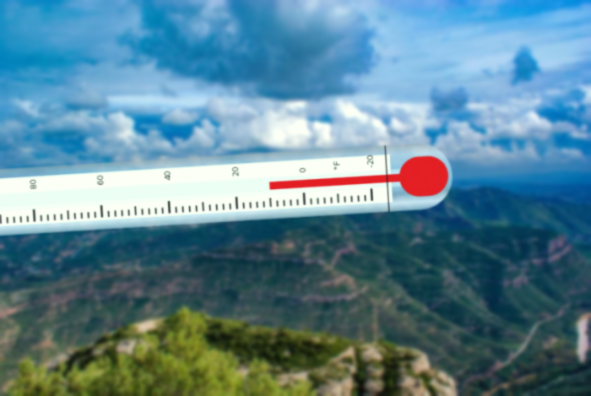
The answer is 10 °F
